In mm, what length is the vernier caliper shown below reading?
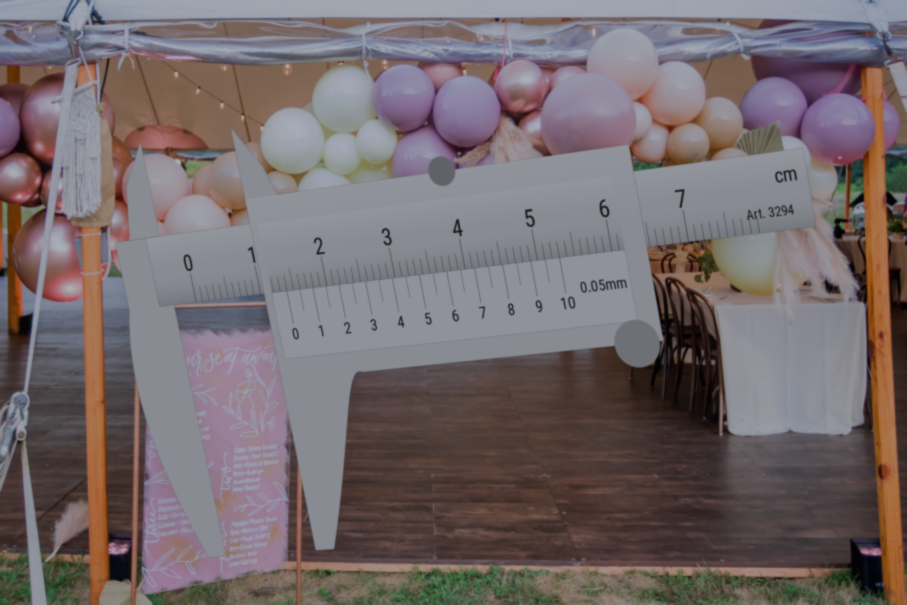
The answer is 14.0 mm
